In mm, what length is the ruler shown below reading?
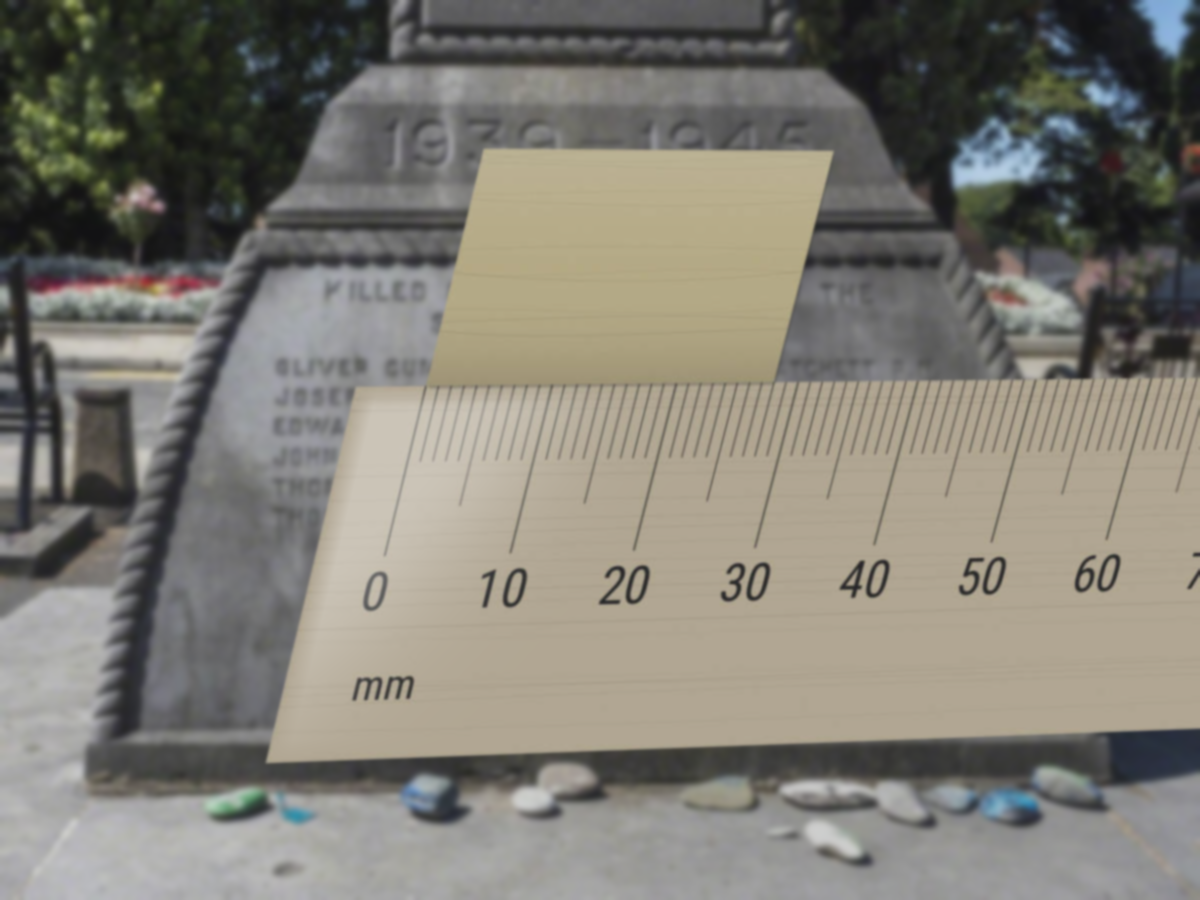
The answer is 28 mm
